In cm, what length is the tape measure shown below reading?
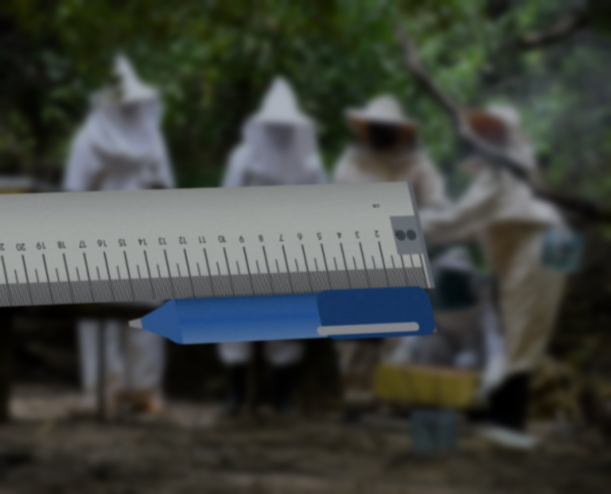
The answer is 15.5 cm
